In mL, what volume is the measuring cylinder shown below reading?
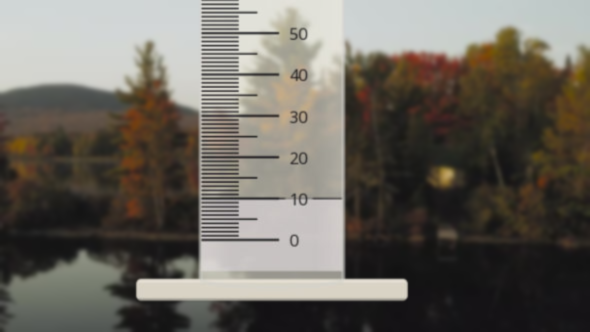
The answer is 10 mL
